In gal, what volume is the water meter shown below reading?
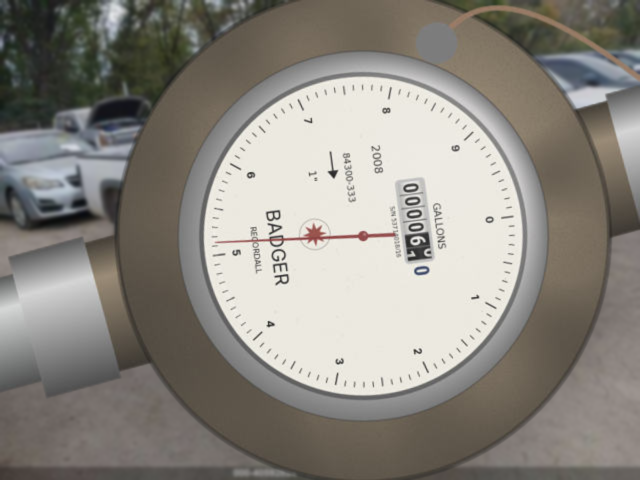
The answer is 605.1 gal
